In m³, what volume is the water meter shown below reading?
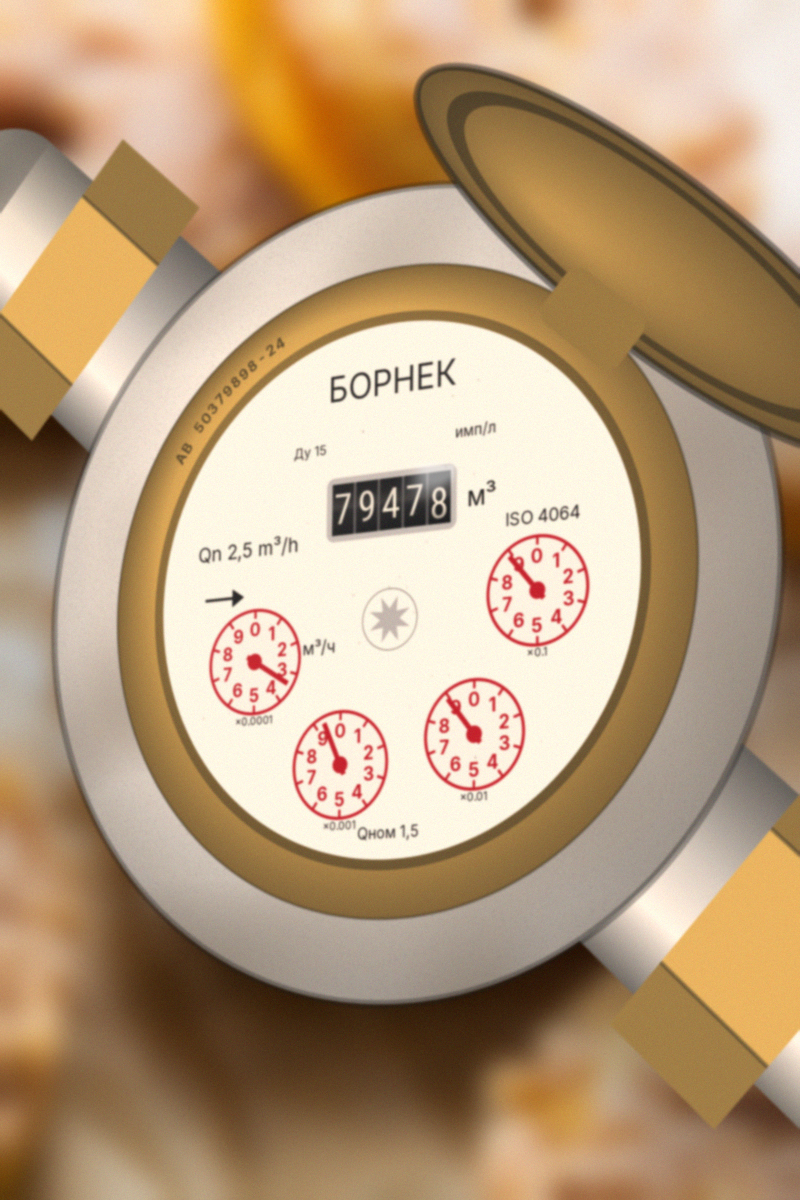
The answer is 79477.8893 m³
